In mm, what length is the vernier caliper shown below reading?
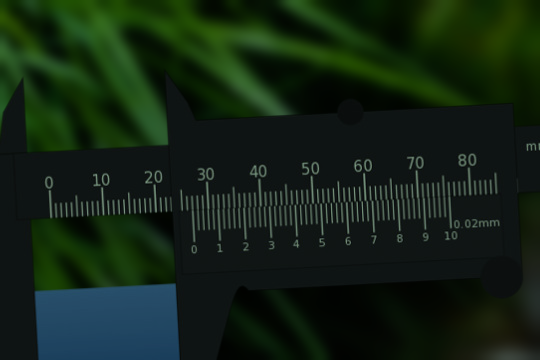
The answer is 27.0 mm
